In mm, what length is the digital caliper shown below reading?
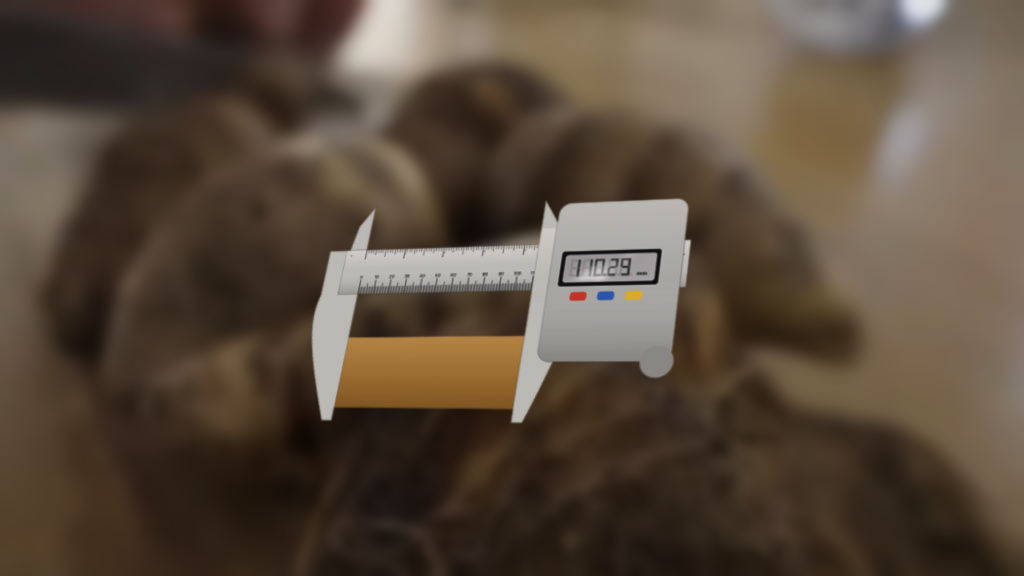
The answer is 110.29 mm
